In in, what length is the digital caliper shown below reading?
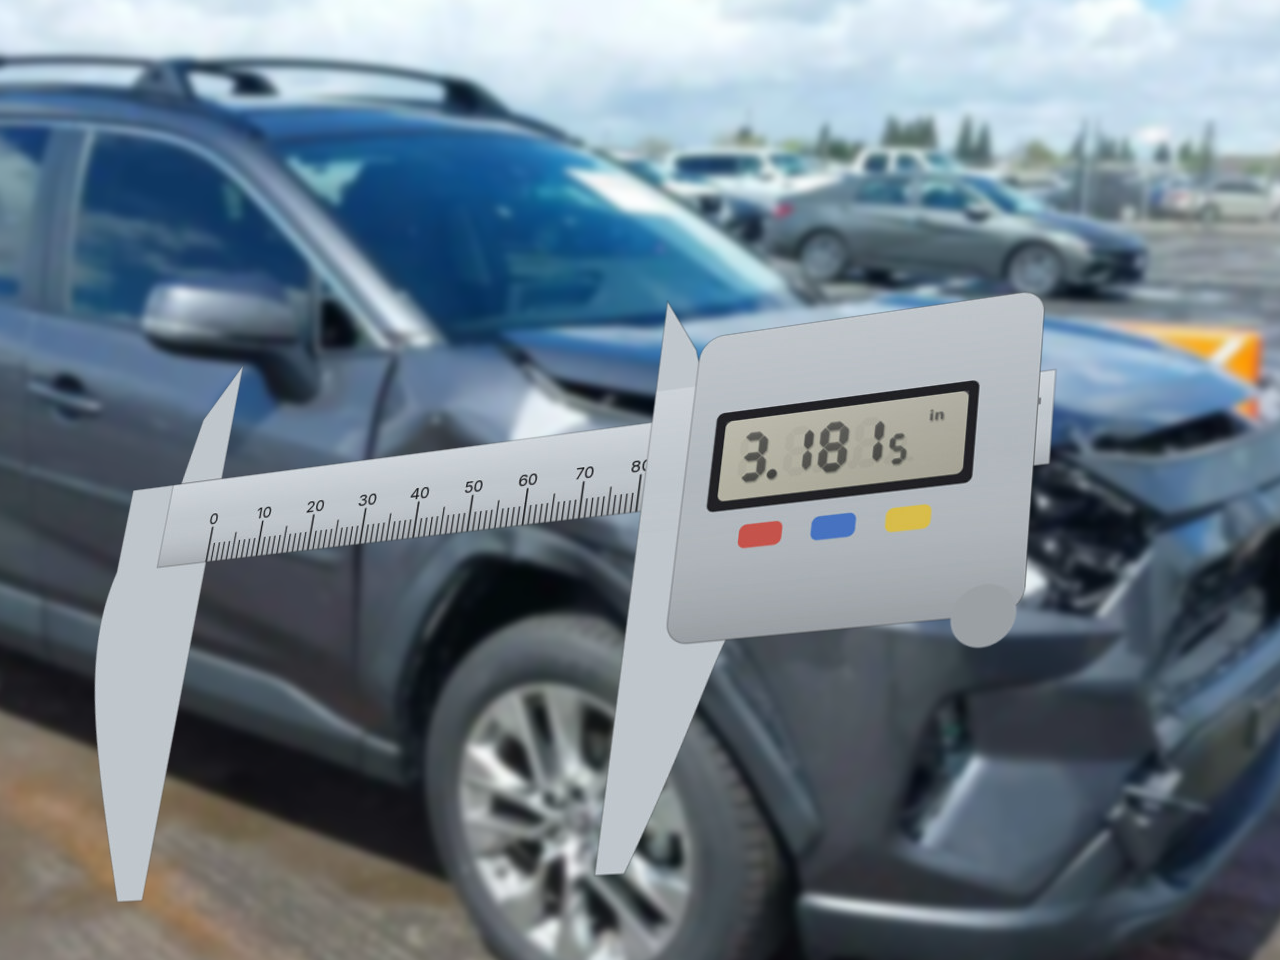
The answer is 3.1815 in
